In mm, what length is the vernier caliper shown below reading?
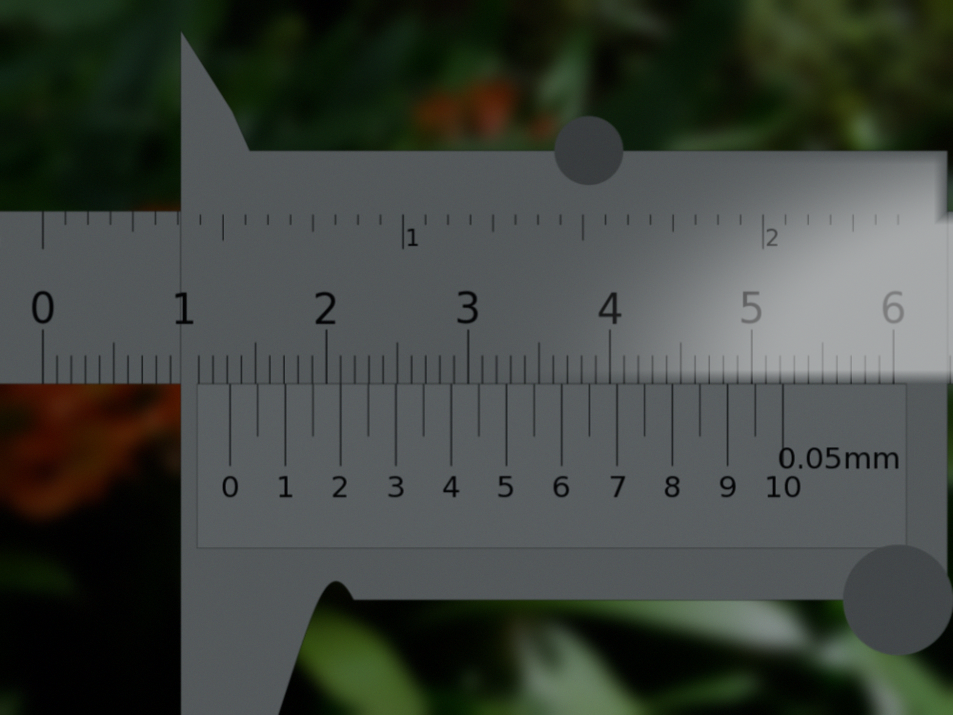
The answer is 13.2 mm
